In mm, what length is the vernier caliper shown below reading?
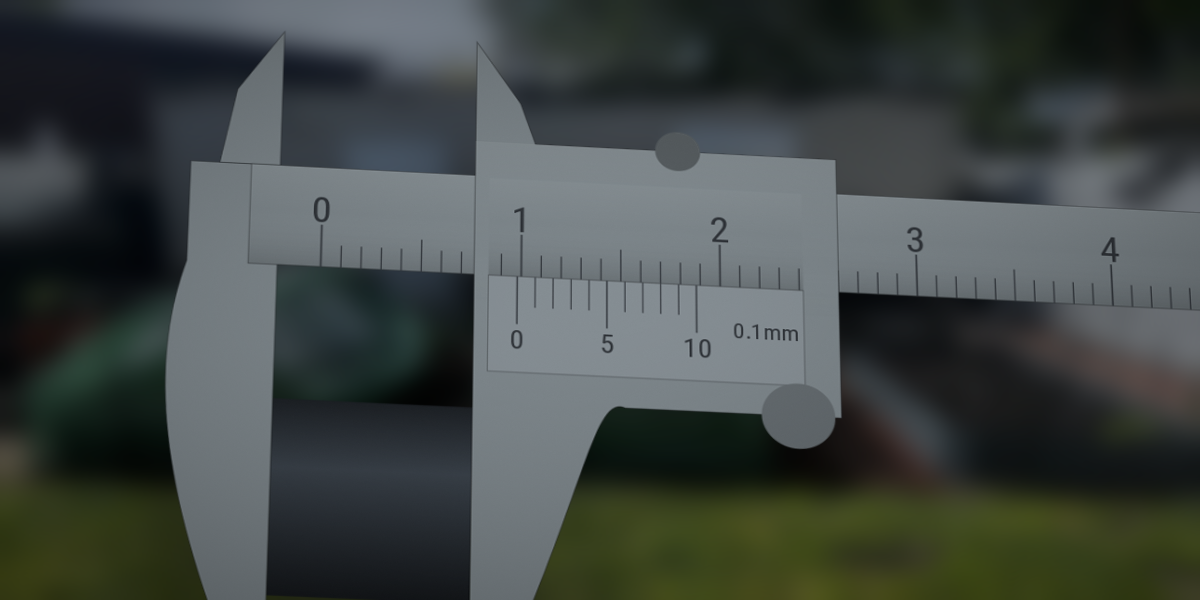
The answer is 9.8 mm
